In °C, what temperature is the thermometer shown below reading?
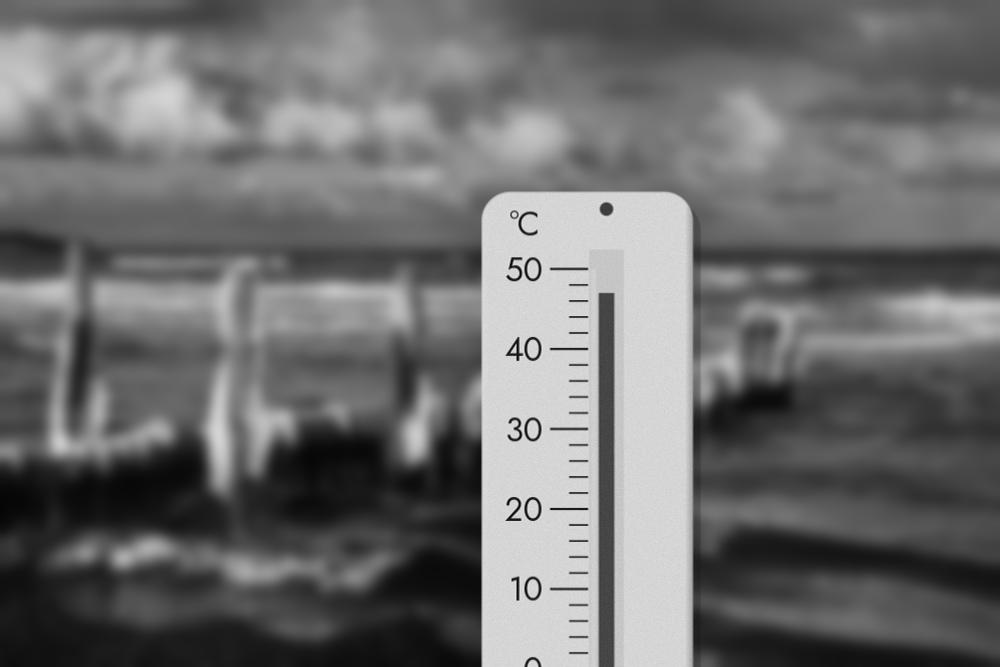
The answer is 47 °C
